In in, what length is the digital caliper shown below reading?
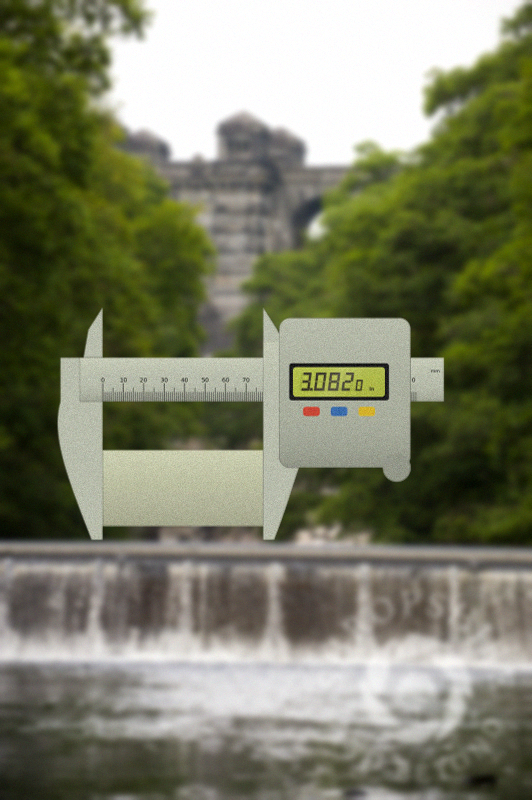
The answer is 3.0820 in
